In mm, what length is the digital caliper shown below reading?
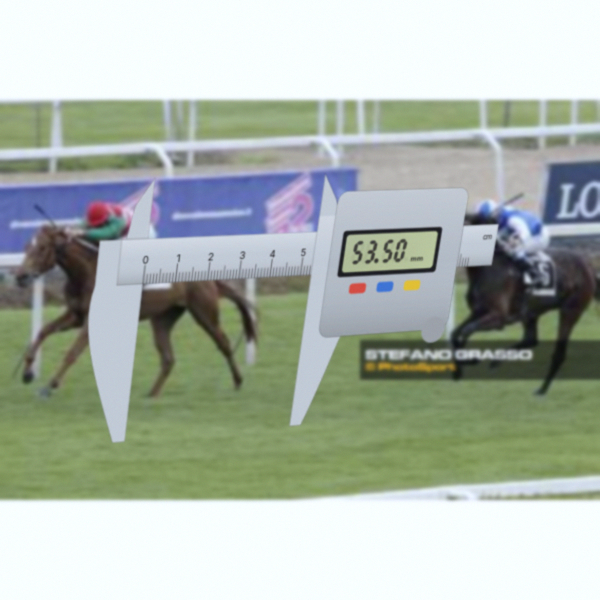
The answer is 53.50 mm
